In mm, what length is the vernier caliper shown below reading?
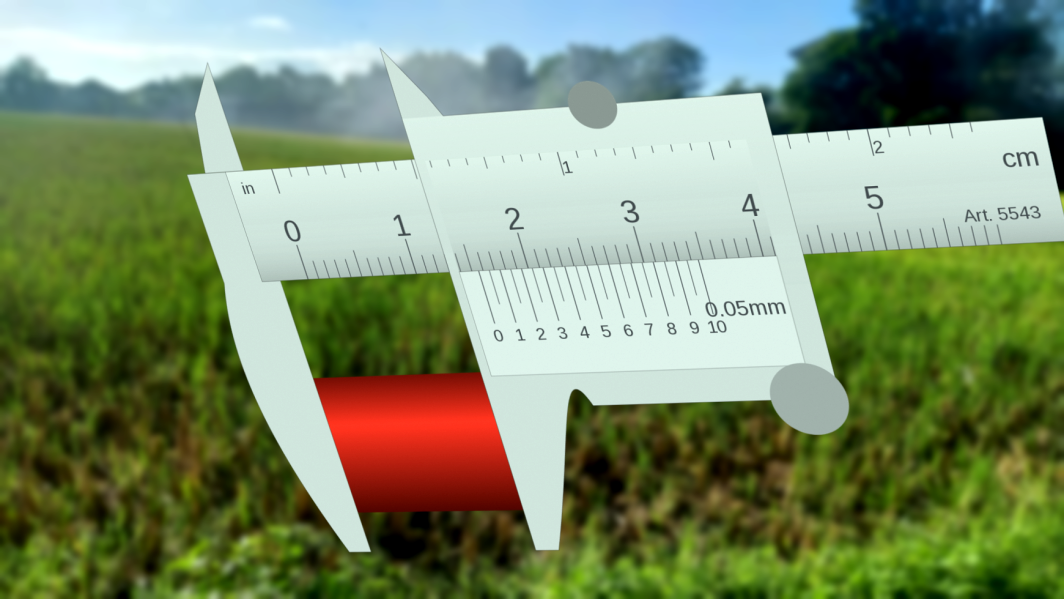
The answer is 15.6 mm
